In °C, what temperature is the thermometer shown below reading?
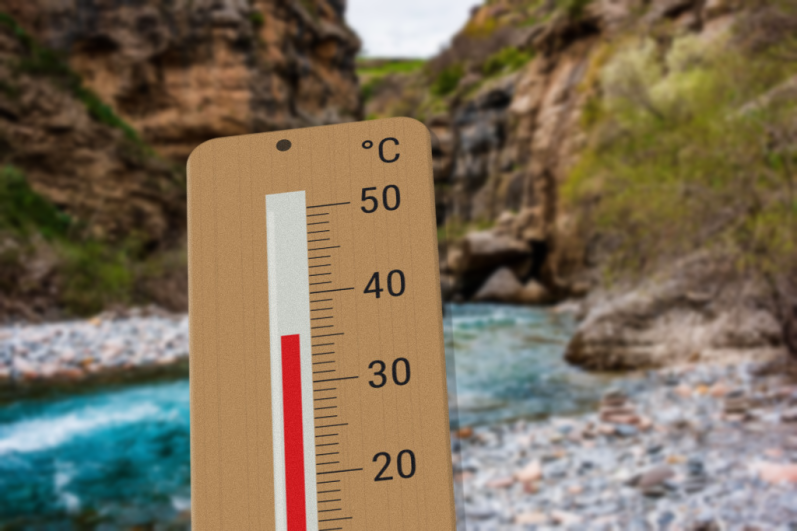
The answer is 35.5 °C
